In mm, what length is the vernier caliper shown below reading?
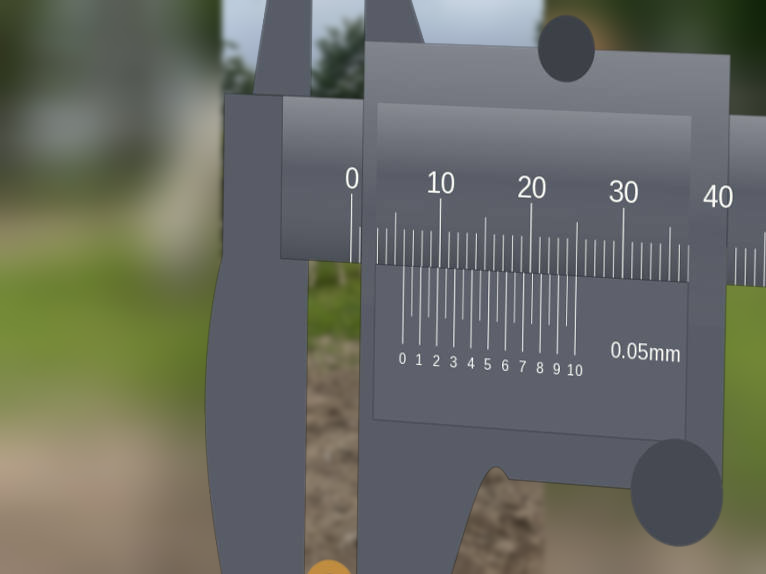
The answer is 6.0 mm
